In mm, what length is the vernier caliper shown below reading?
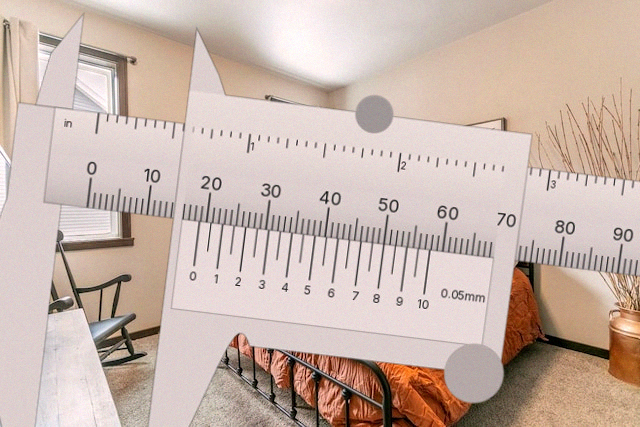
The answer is 18.8 mm
